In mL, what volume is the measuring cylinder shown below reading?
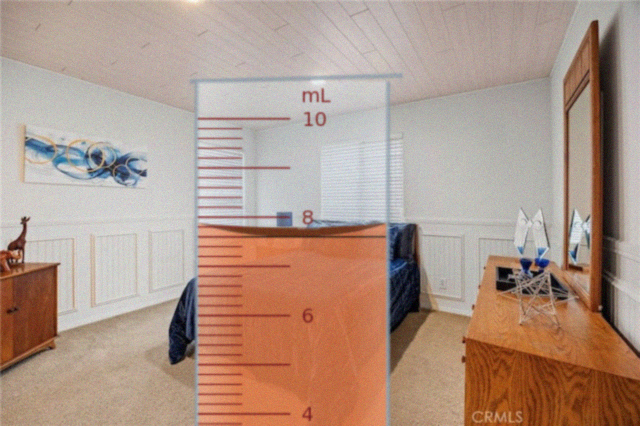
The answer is 7.6 mL
